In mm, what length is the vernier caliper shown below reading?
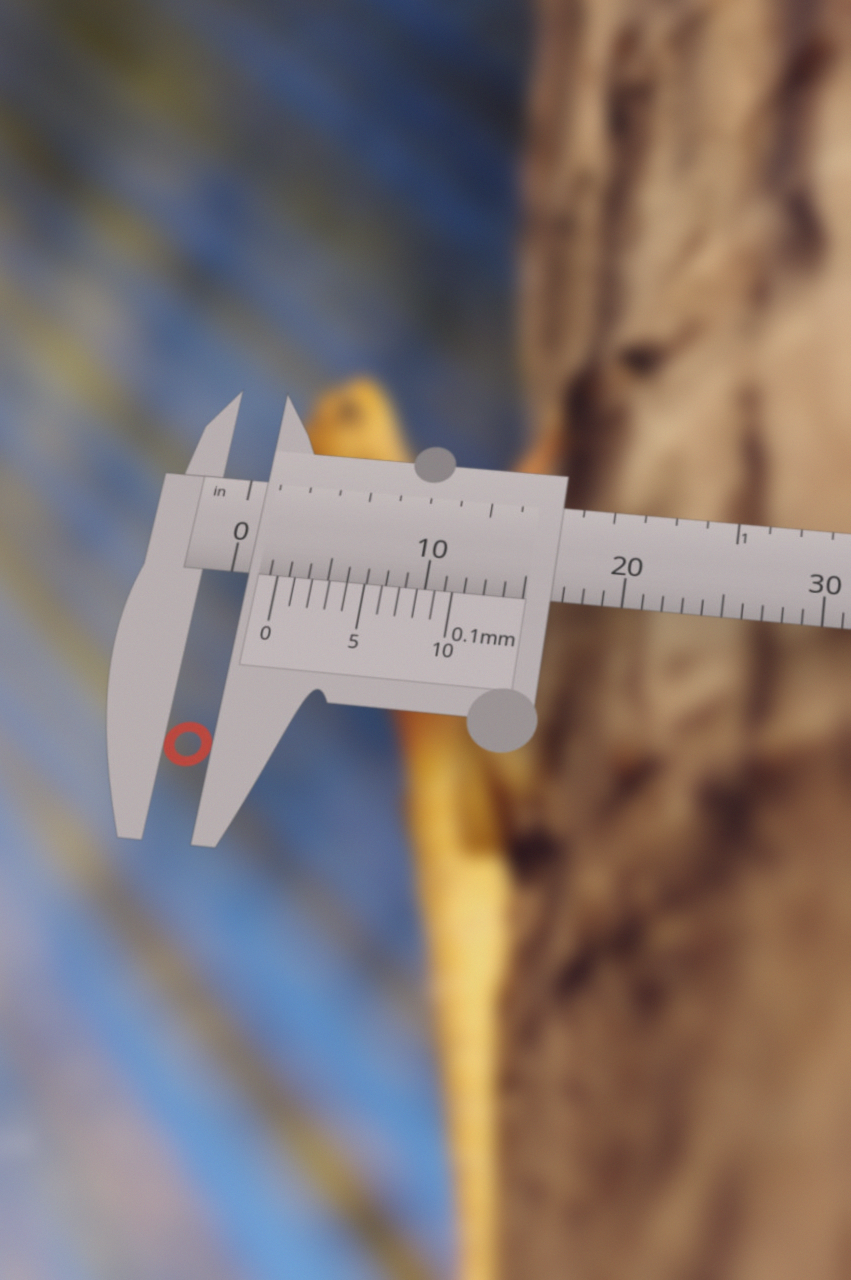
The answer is 2.4 mm
